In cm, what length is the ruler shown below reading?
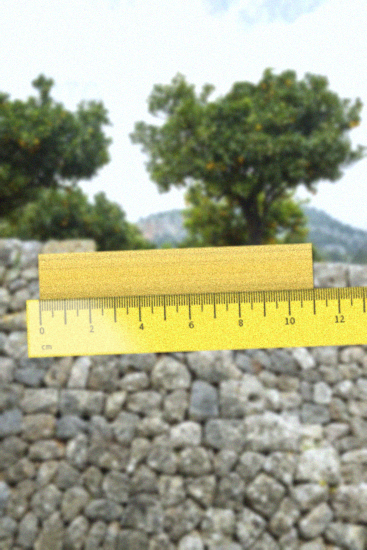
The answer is 11 cm
